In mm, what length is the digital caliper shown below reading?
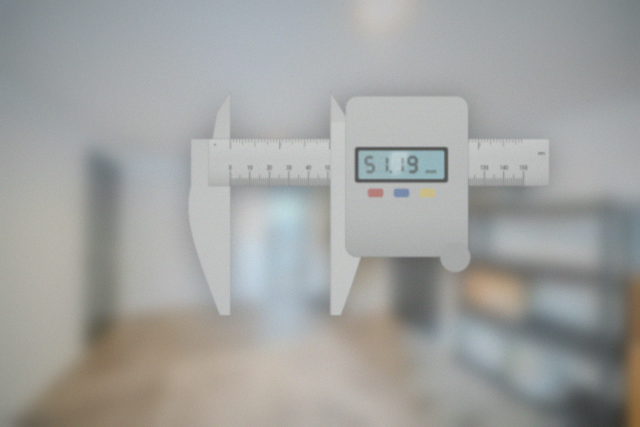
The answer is 51.19 mm
